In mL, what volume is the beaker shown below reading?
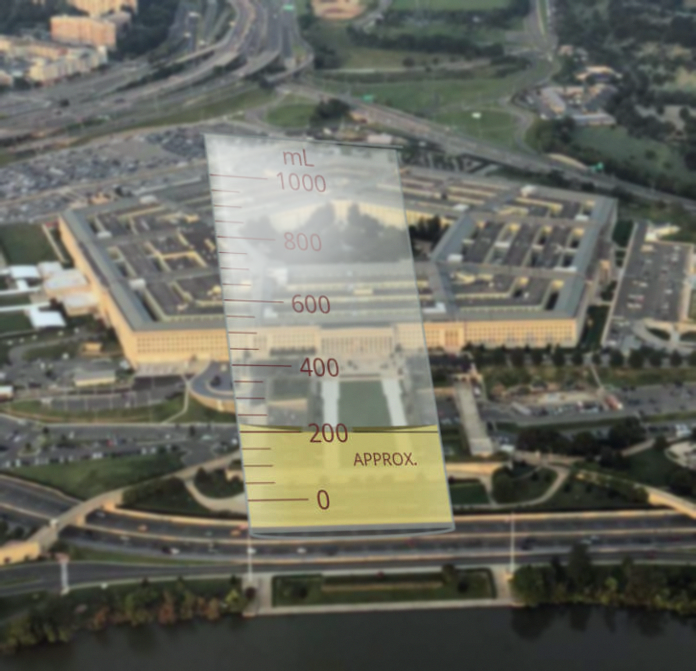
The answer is 200 mL
